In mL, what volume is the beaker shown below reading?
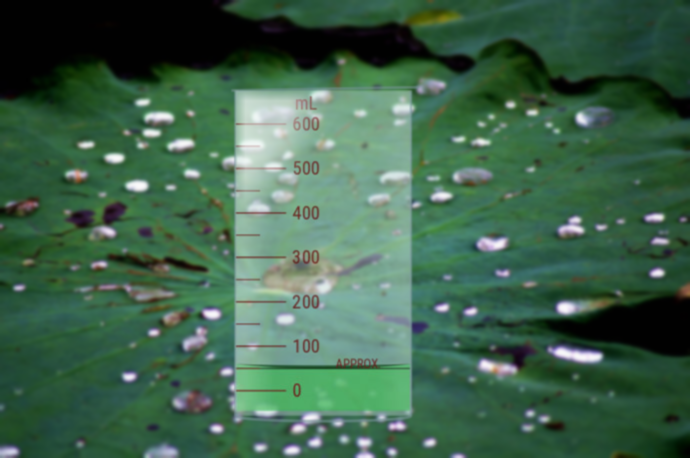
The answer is 50 mL
